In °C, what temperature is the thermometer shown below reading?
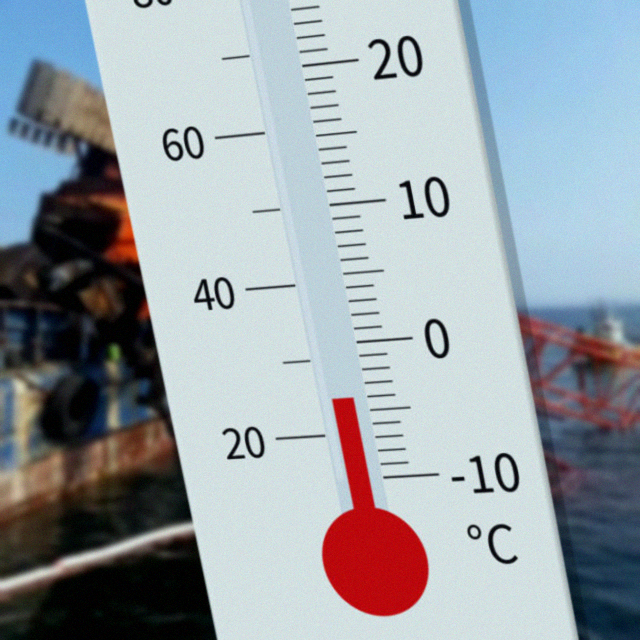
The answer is -4 °C
